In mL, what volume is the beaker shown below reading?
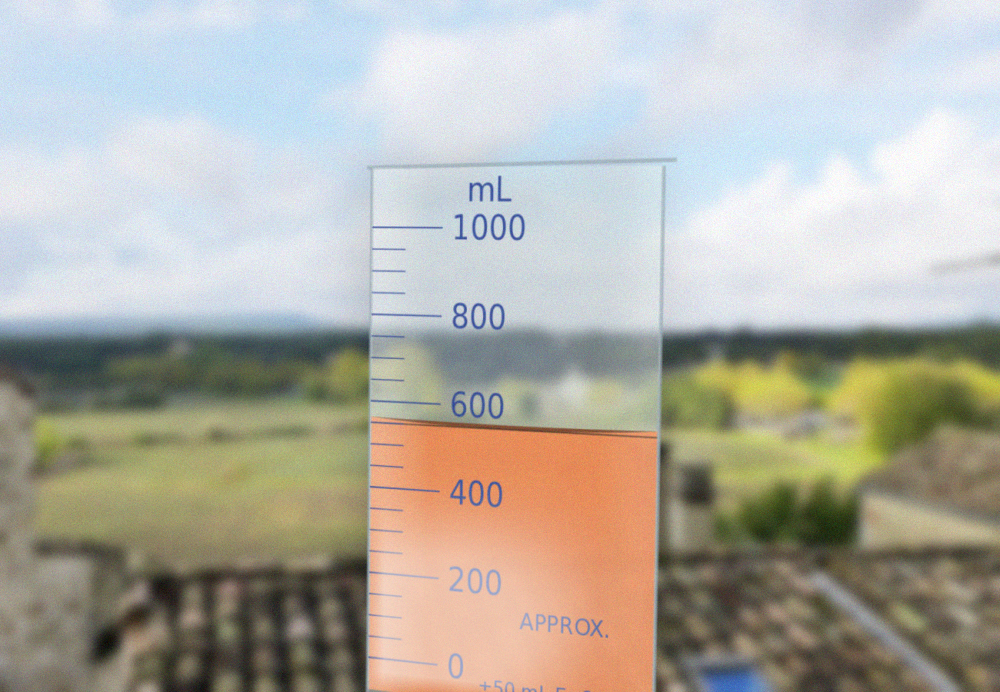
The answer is 550 mL
